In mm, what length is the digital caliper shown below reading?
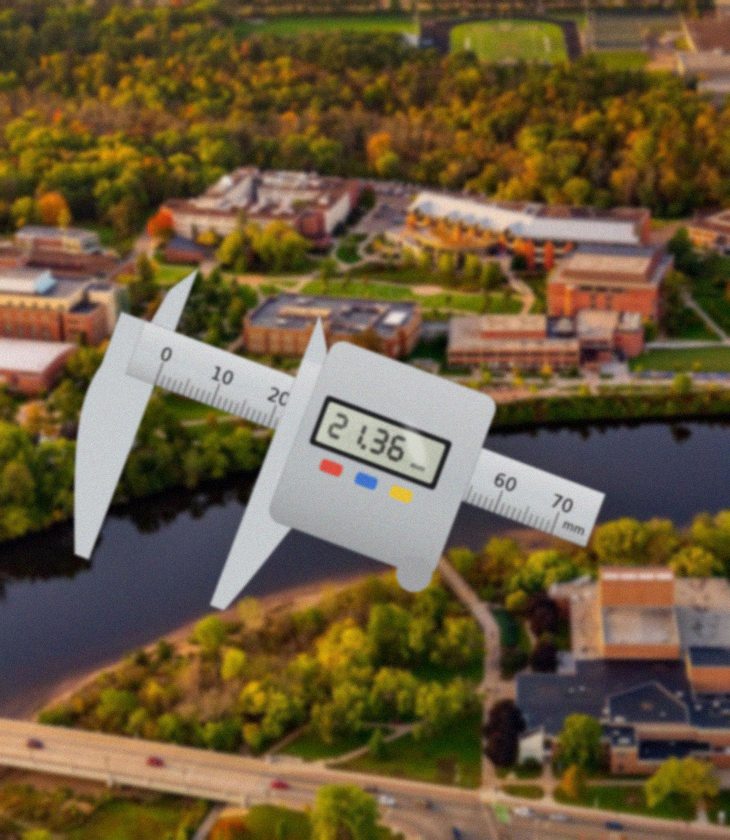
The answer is 21.36 mm
